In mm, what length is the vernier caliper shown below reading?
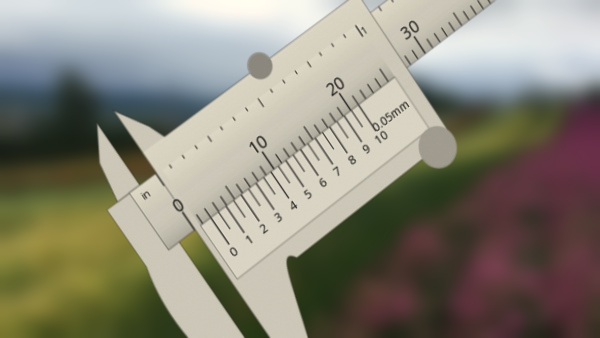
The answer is 2.0 mm
